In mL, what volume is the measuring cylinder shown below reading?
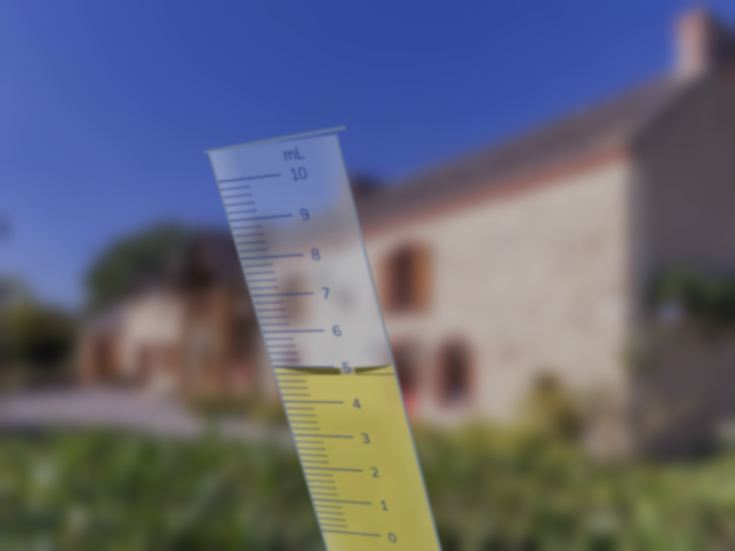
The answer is 4.8 mL
